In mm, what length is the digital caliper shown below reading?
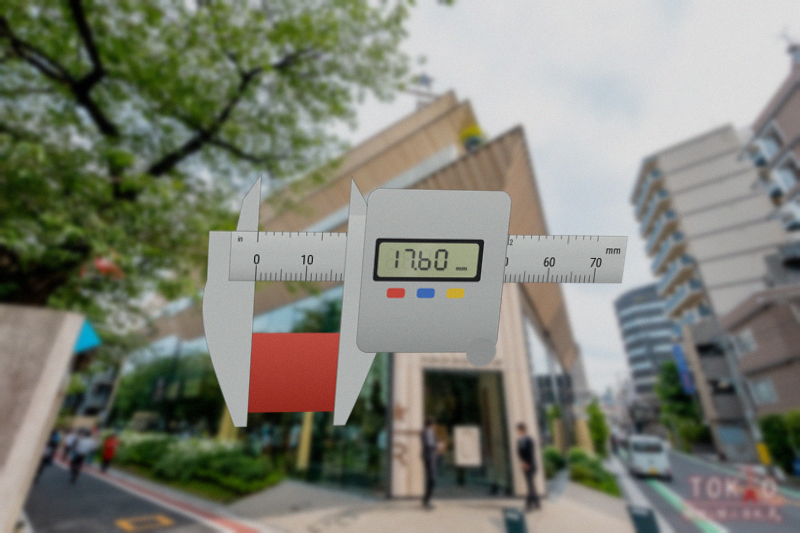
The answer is 17.60 mm
